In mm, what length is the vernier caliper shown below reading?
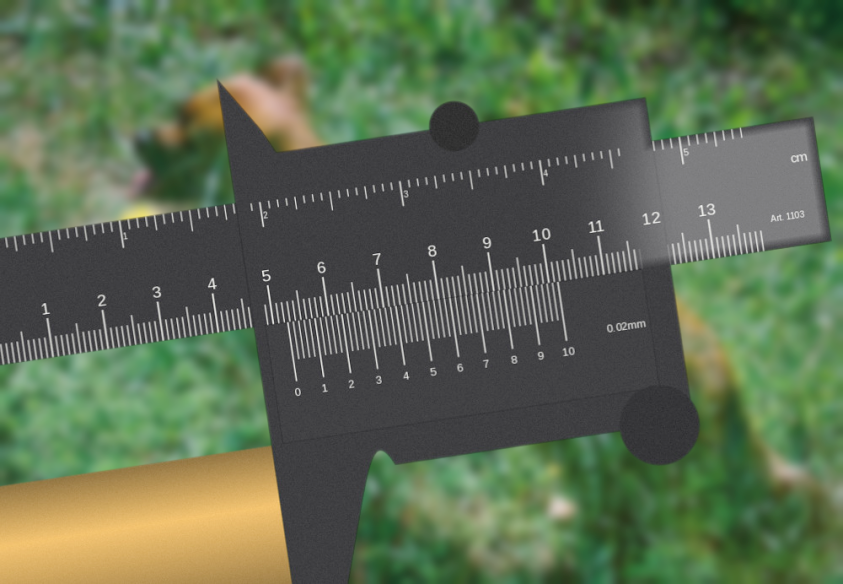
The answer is 52.6 mm
